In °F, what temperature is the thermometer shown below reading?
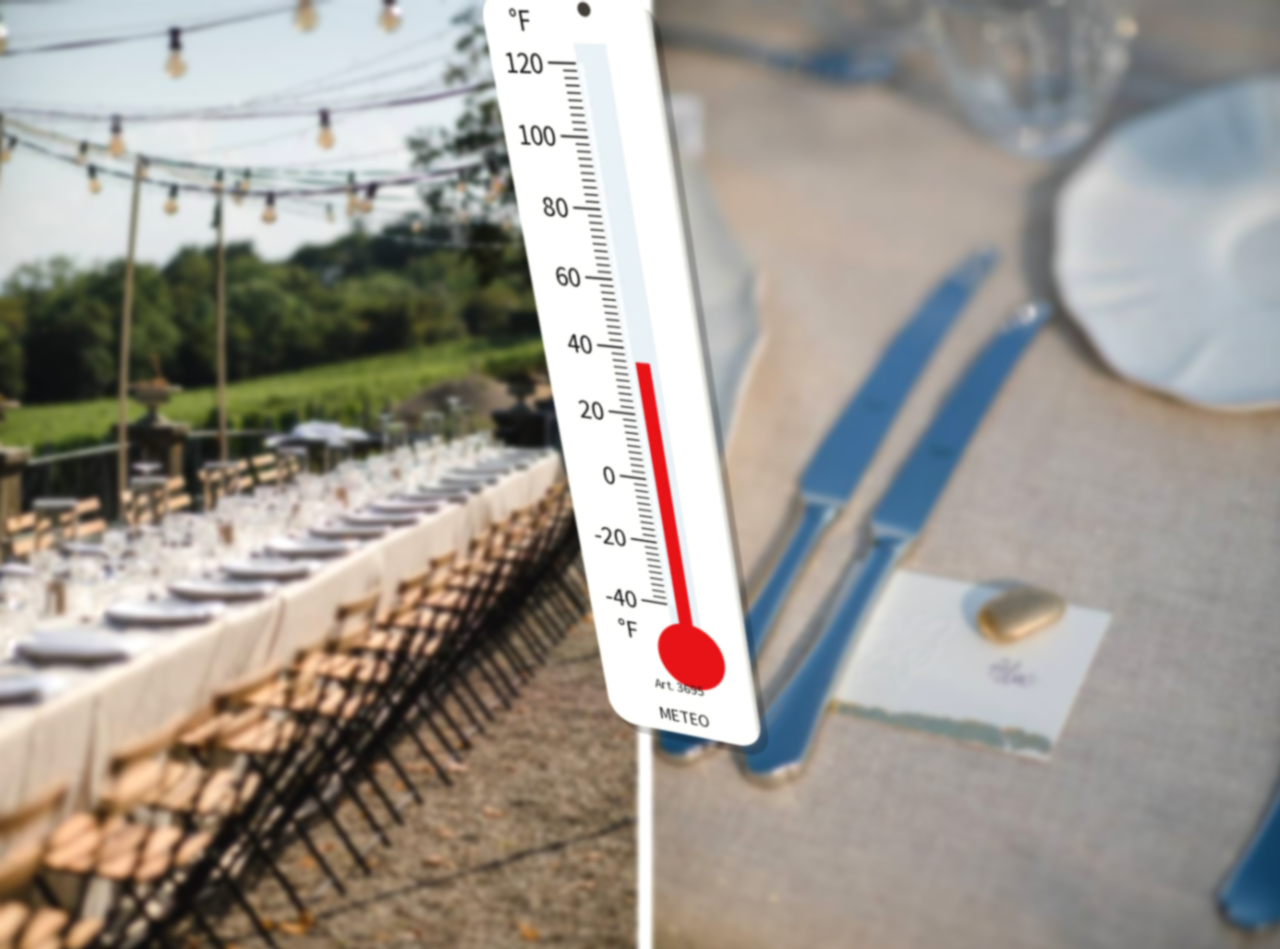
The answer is 36 °F
